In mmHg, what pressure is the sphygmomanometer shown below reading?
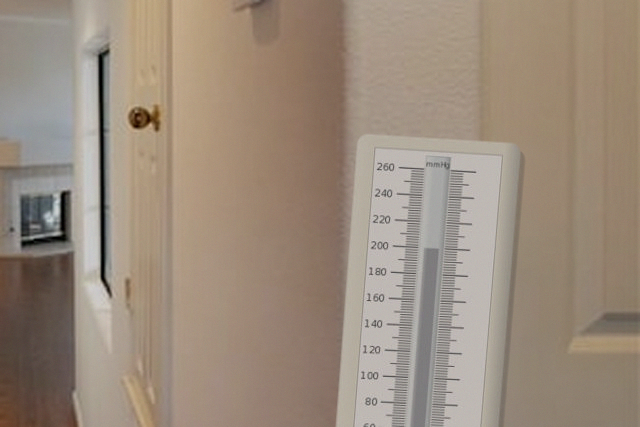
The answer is 200 mmHg
